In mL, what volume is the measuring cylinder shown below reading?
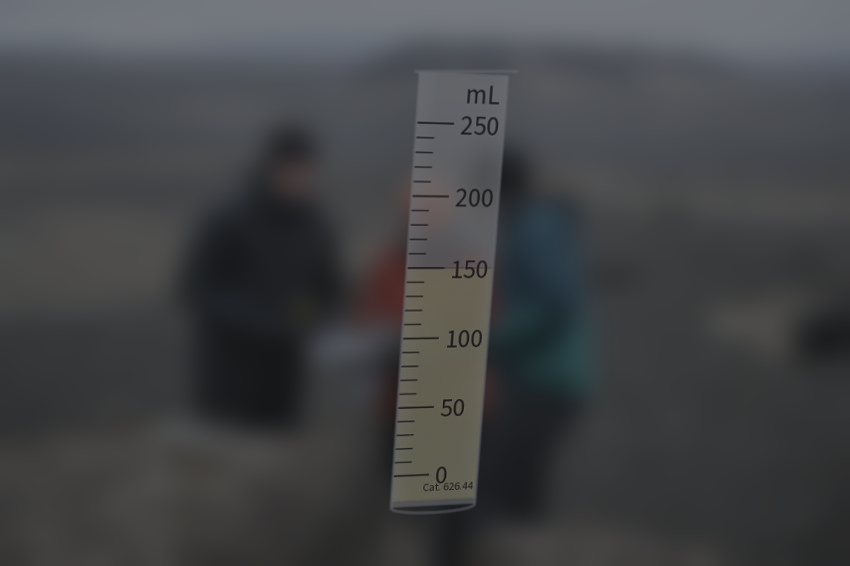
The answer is 150 mL
